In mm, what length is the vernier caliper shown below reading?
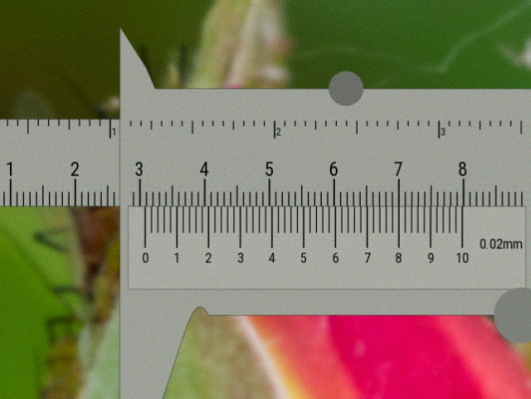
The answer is 30.8 mm
